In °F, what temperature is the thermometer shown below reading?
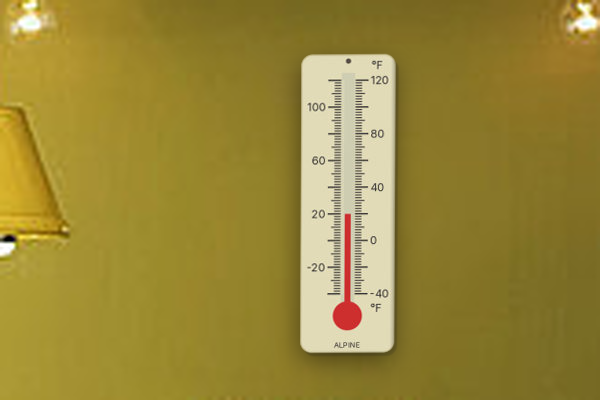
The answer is 20 °F
